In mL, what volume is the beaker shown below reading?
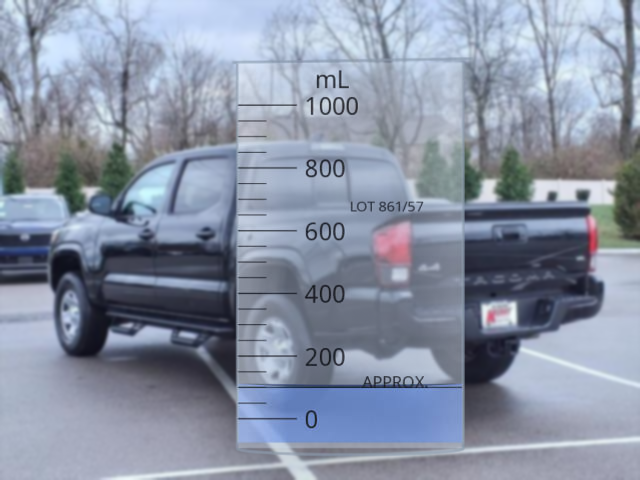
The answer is 100 mL
